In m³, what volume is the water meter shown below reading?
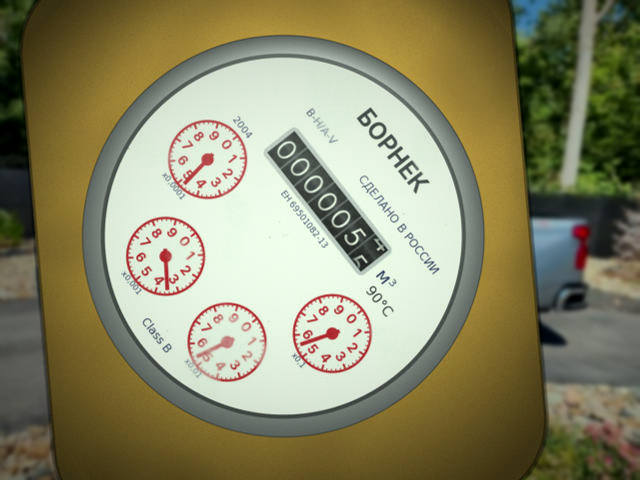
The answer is 54.5534 m³
